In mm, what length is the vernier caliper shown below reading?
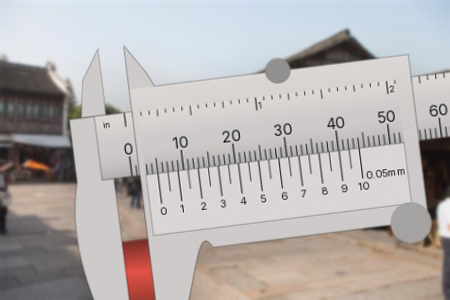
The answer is 5.0 mm
